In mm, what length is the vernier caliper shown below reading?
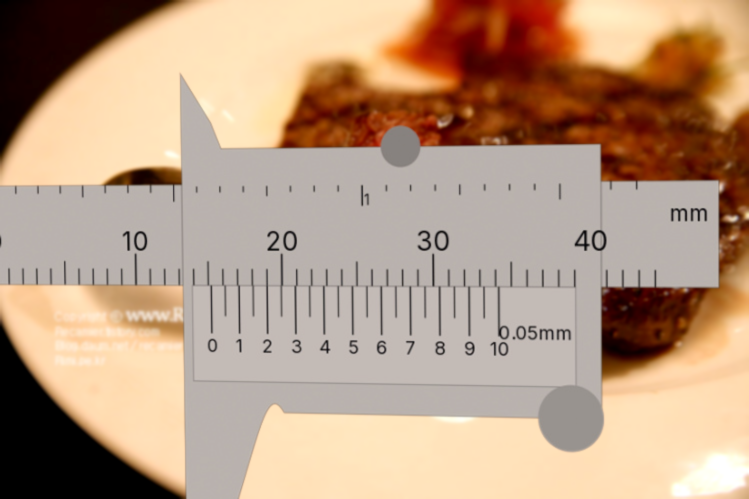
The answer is 15.2 mm
